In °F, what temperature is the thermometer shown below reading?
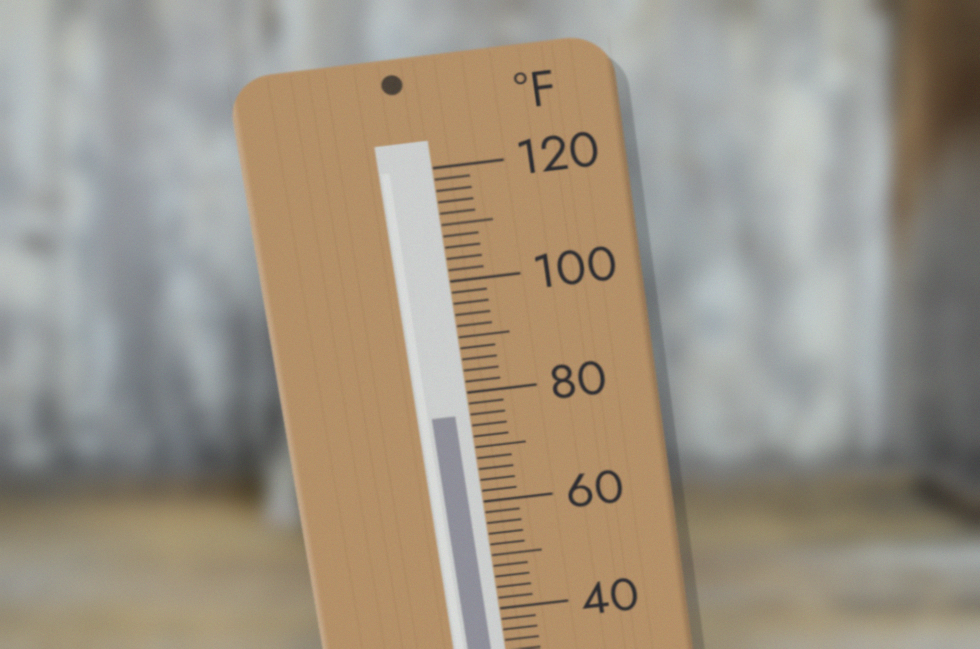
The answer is 76 °F
